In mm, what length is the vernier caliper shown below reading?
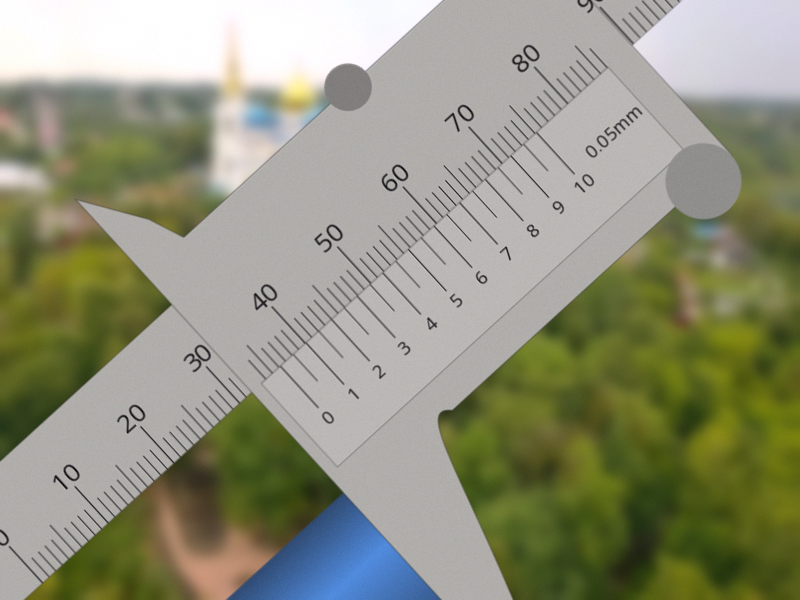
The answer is 36.2 mm
